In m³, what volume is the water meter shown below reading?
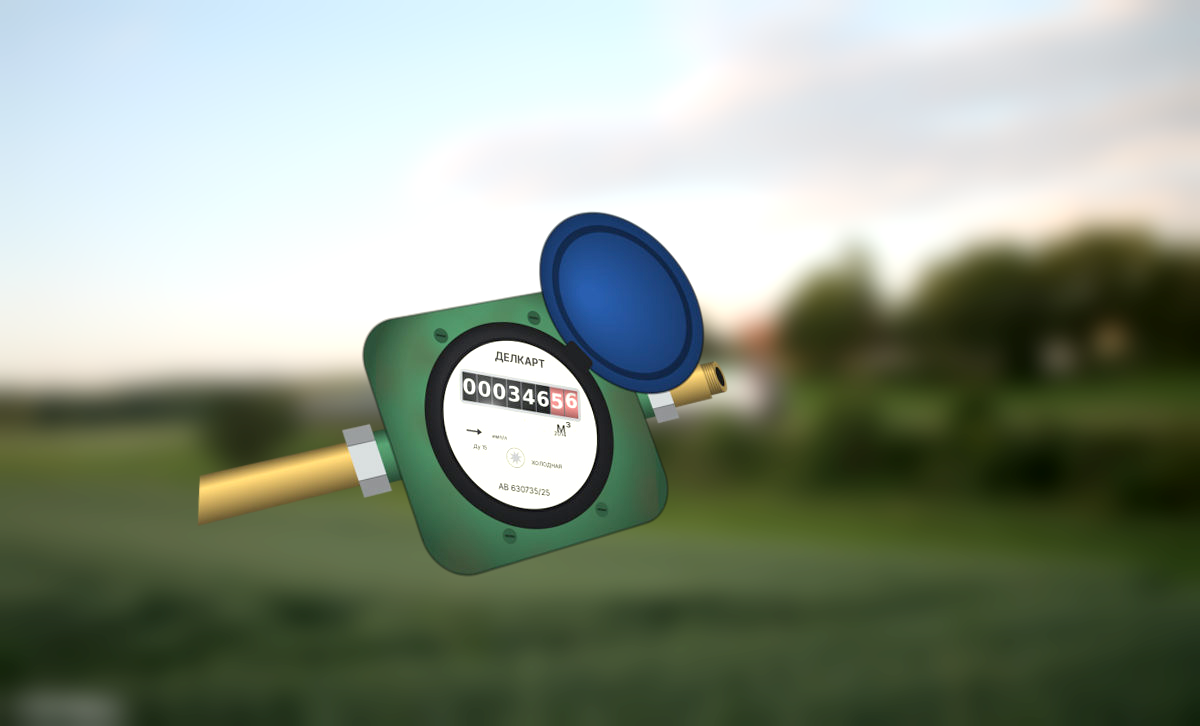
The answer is 346.56 m³
